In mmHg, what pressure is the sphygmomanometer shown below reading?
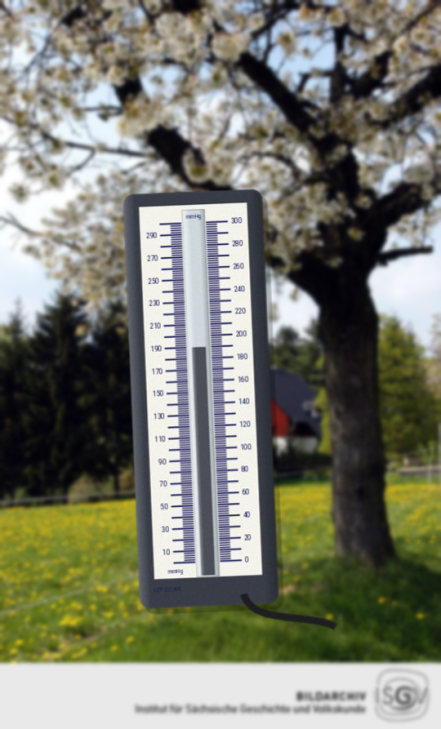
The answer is 190 mmHg
